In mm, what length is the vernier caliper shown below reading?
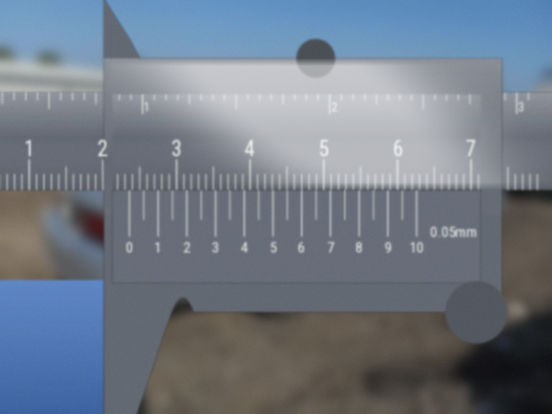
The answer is 23.6 mm
